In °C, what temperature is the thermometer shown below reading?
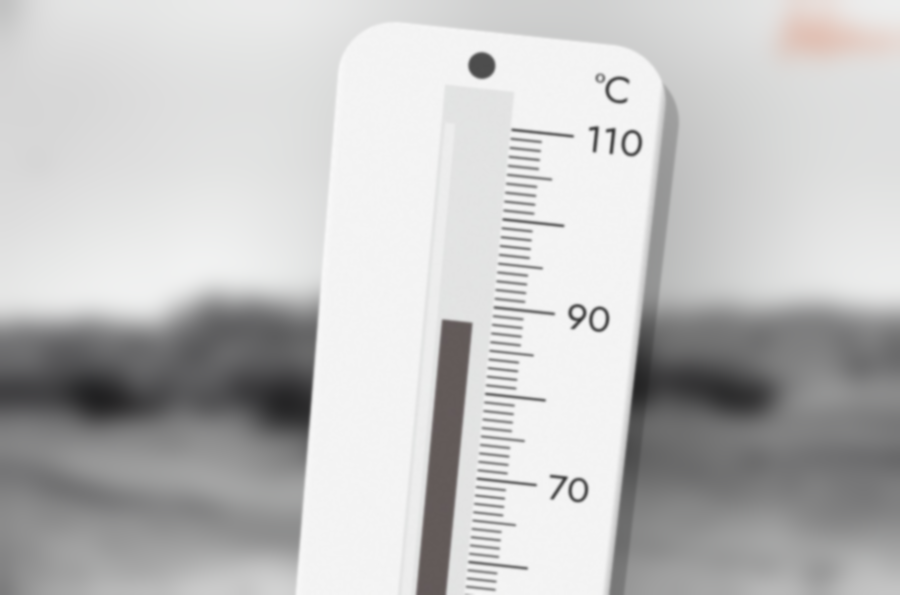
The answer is 88 °C
